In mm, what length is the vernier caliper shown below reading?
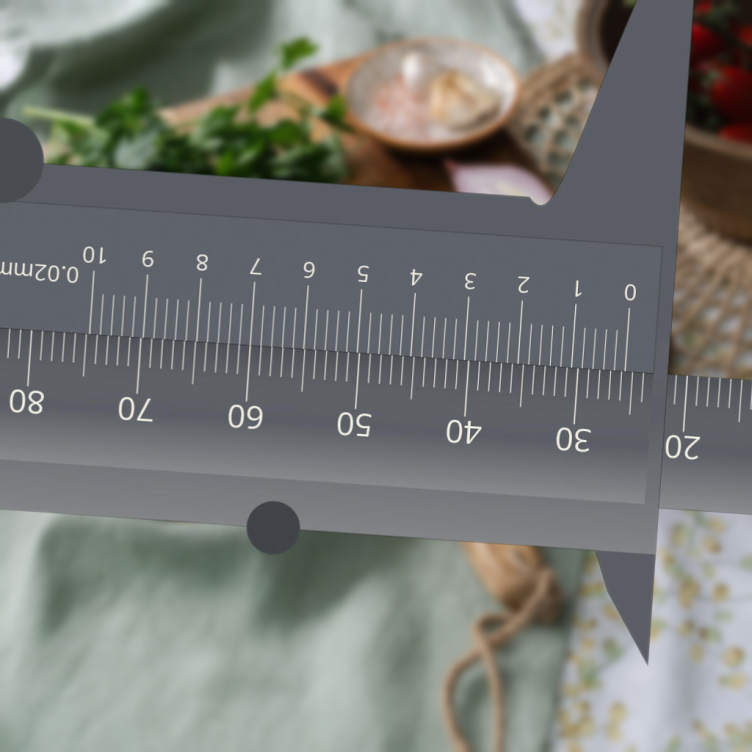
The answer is 25.7 mm
